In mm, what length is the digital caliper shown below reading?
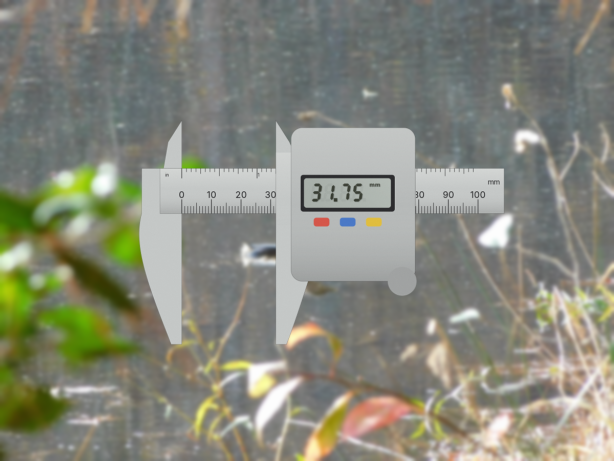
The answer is 31.75 mm
